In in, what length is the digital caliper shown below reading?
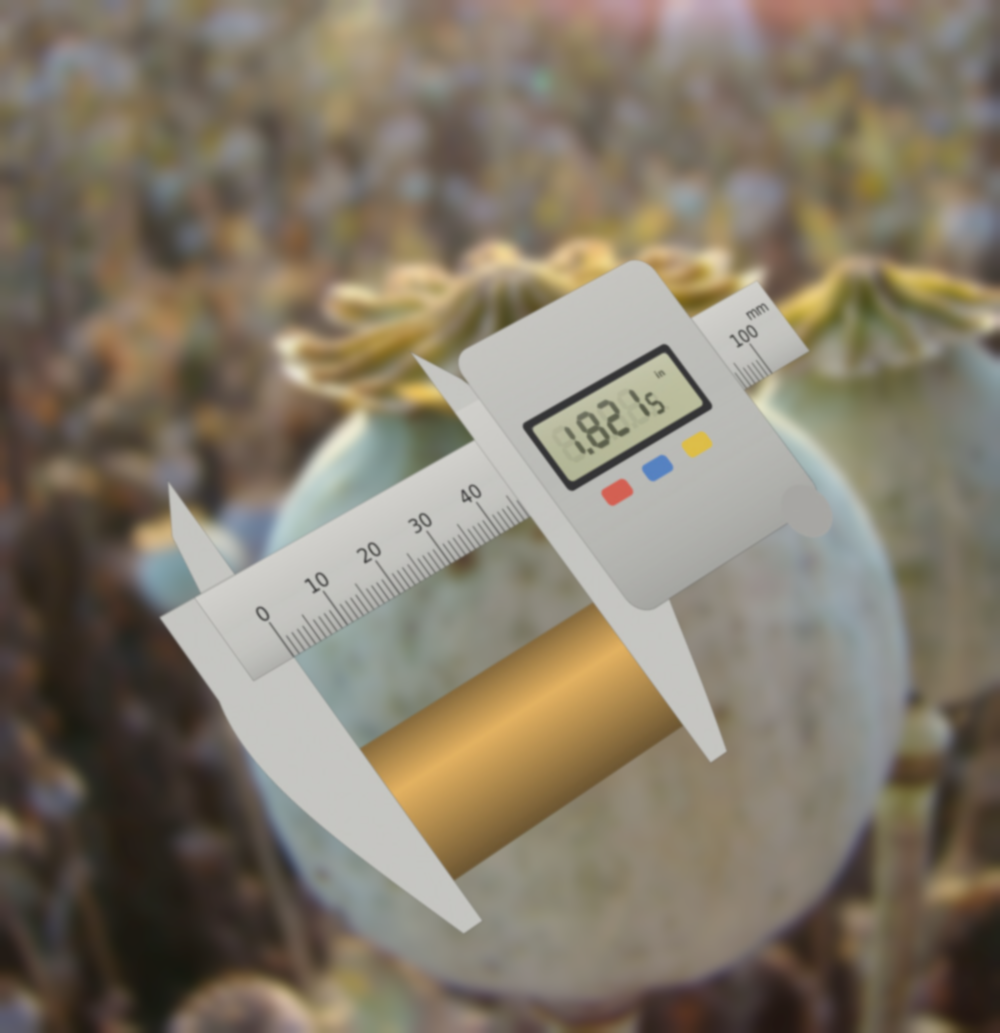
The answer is 1.8215 in
